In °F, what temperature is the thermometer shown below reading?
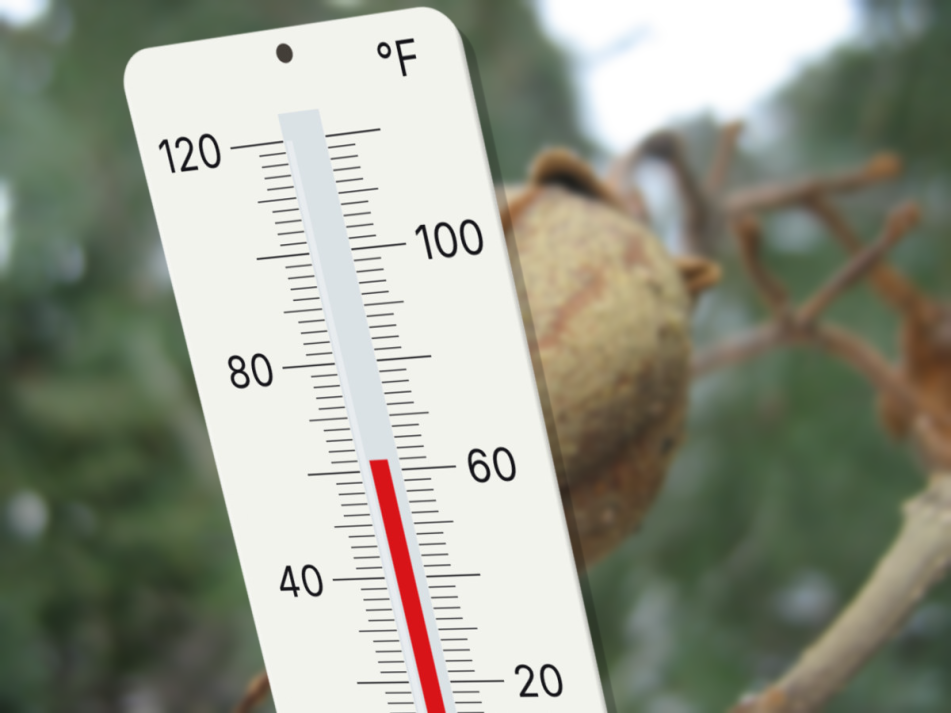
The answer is 62 °F
